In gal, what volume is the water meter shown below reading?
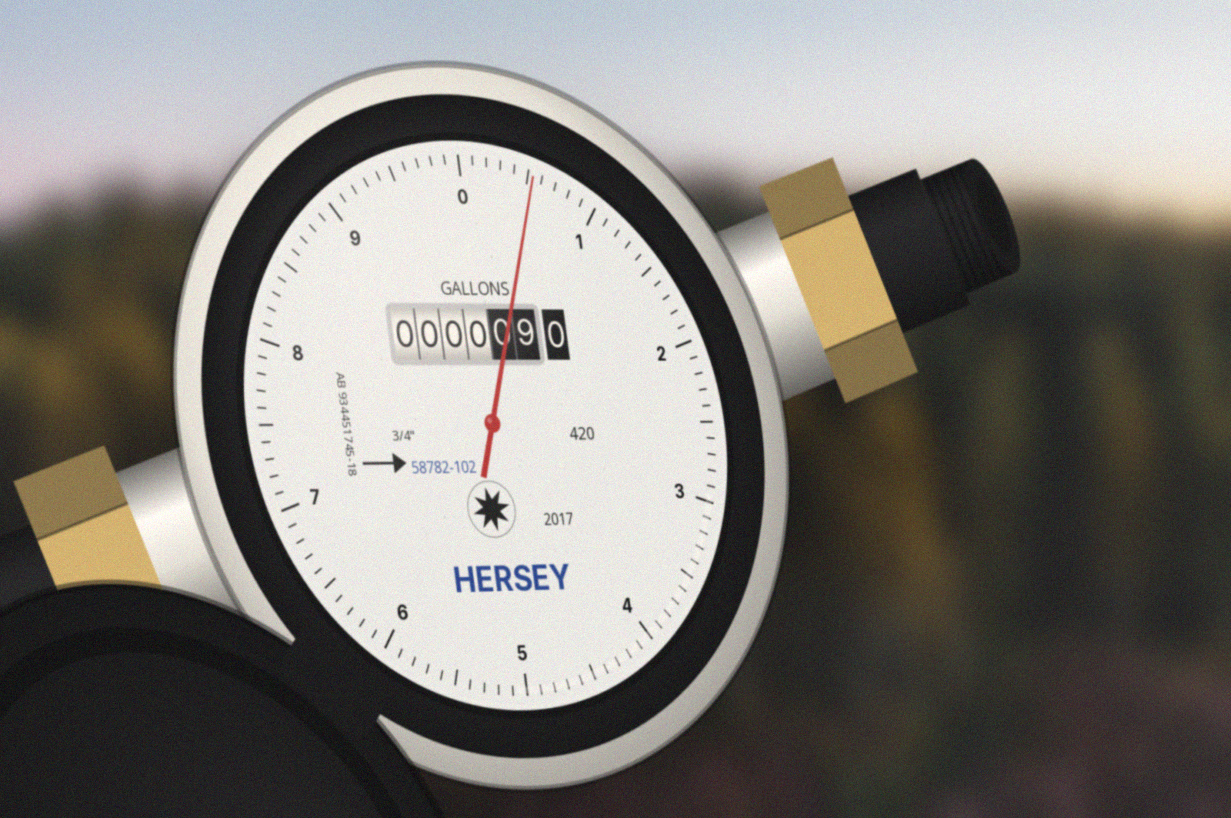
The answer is 90.5 gal
